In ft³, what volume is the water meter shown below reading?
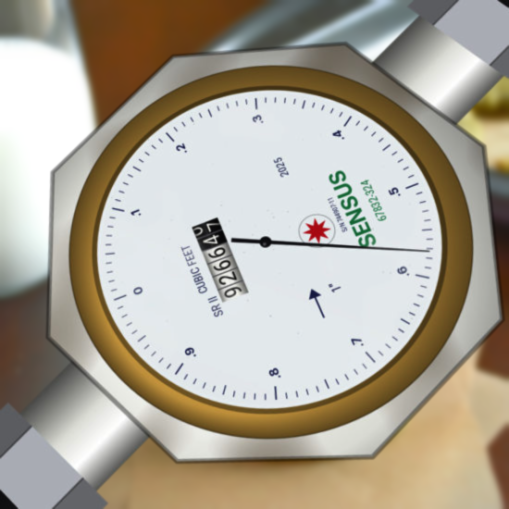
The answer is 926646.57 ft³
